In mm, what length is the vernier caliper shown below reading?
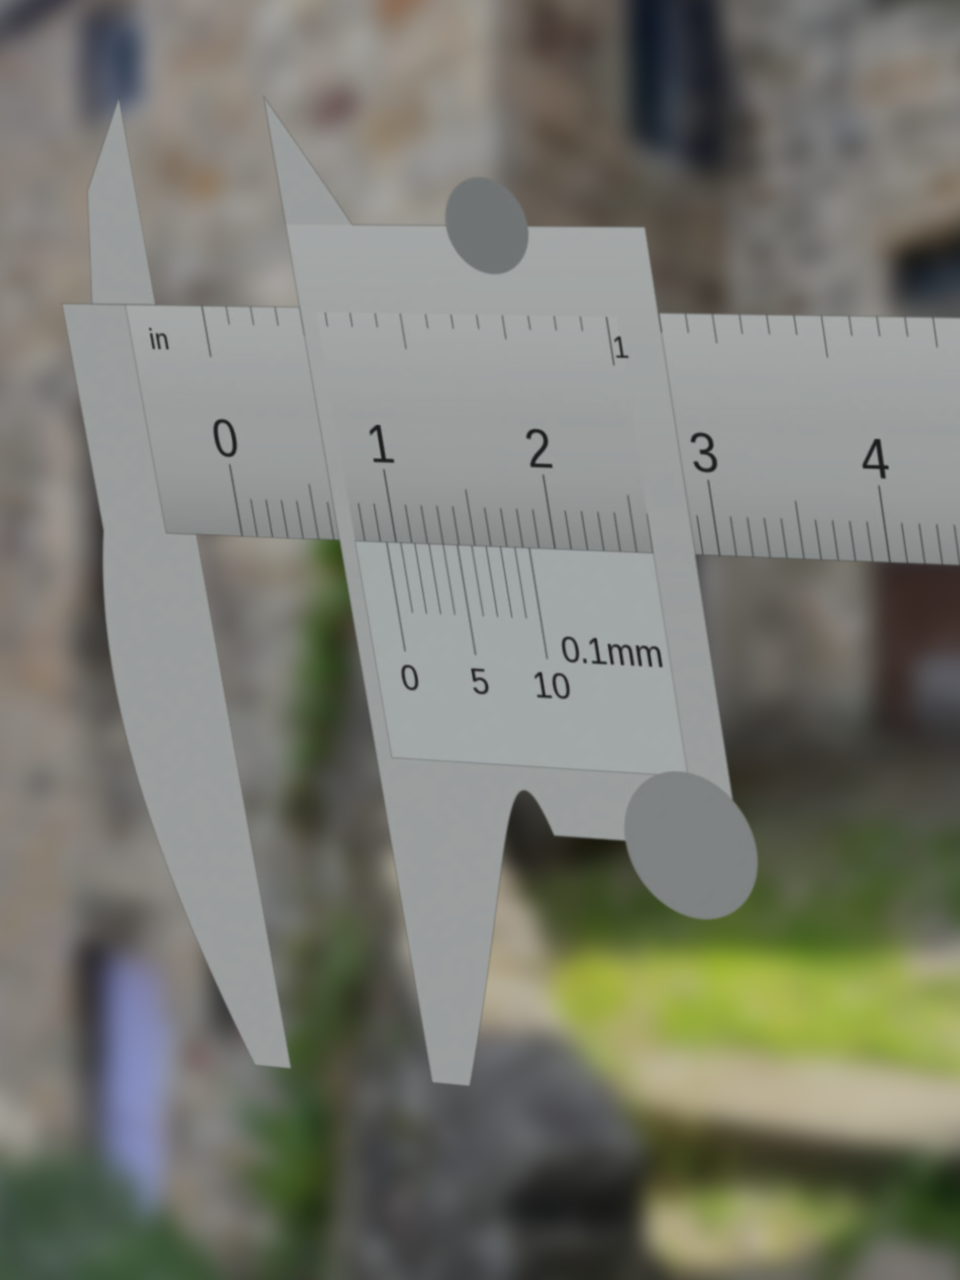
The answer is 9.4 mm
